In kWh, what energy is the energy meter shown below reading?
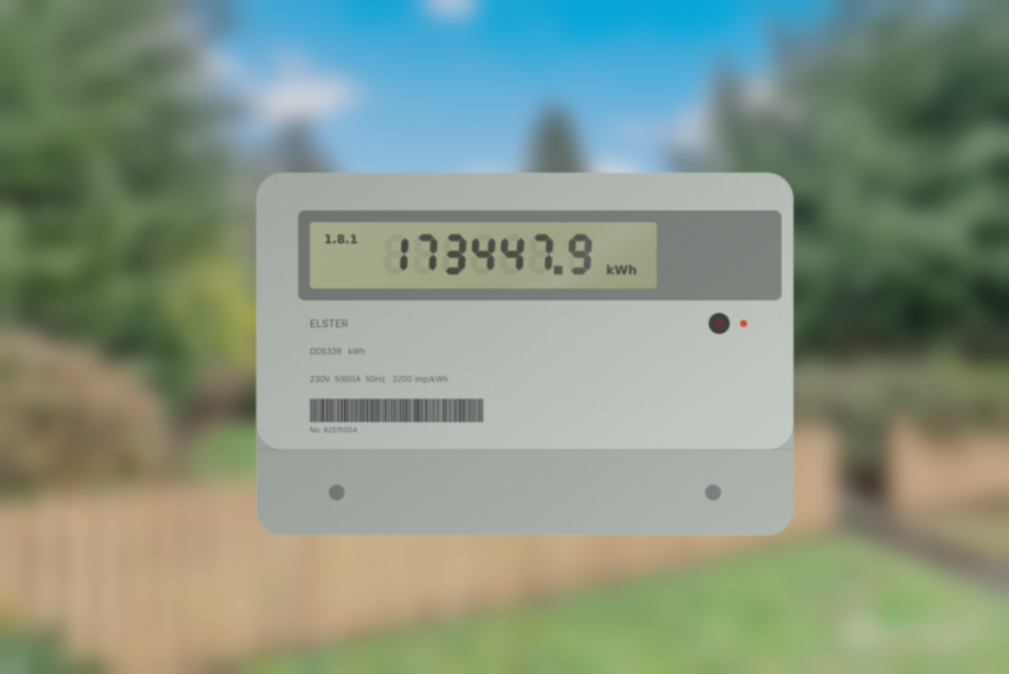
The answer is 173447.9 kWh
